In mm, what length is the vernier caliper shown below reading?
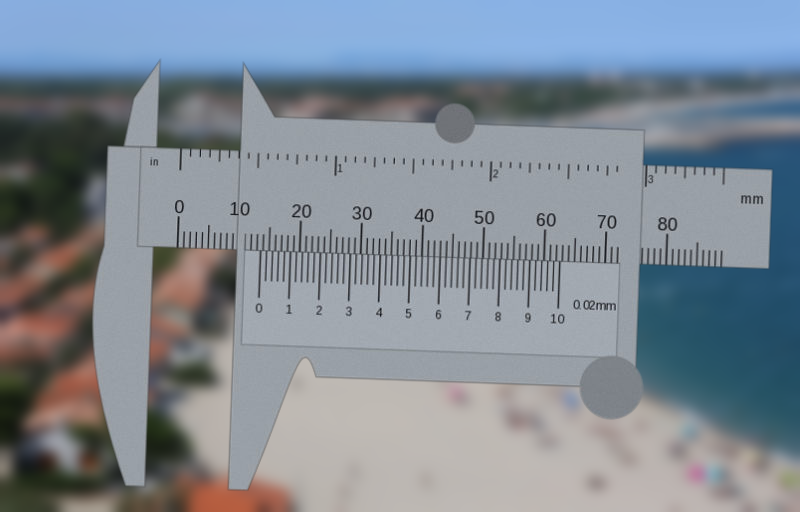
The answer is 13.6 mm
